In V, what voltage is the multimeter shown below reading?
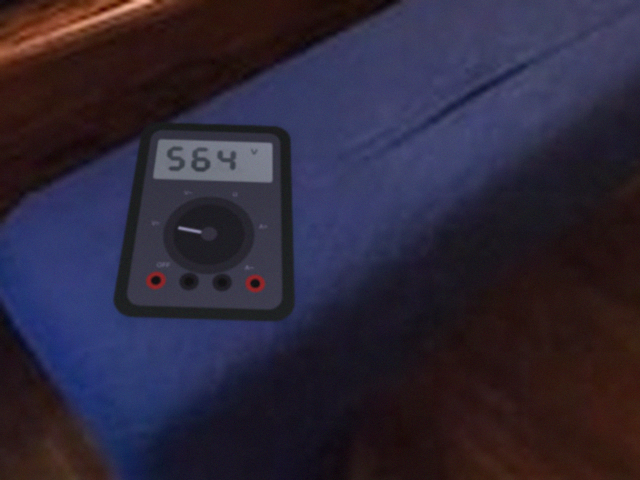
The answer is 564 V
